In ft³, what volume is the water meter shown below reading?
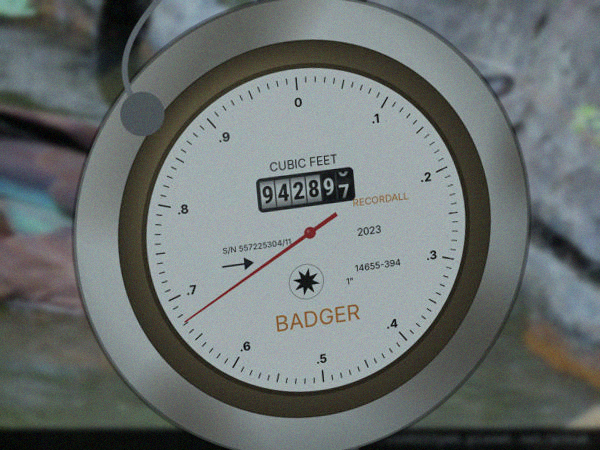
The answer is 942896.67 ft³
